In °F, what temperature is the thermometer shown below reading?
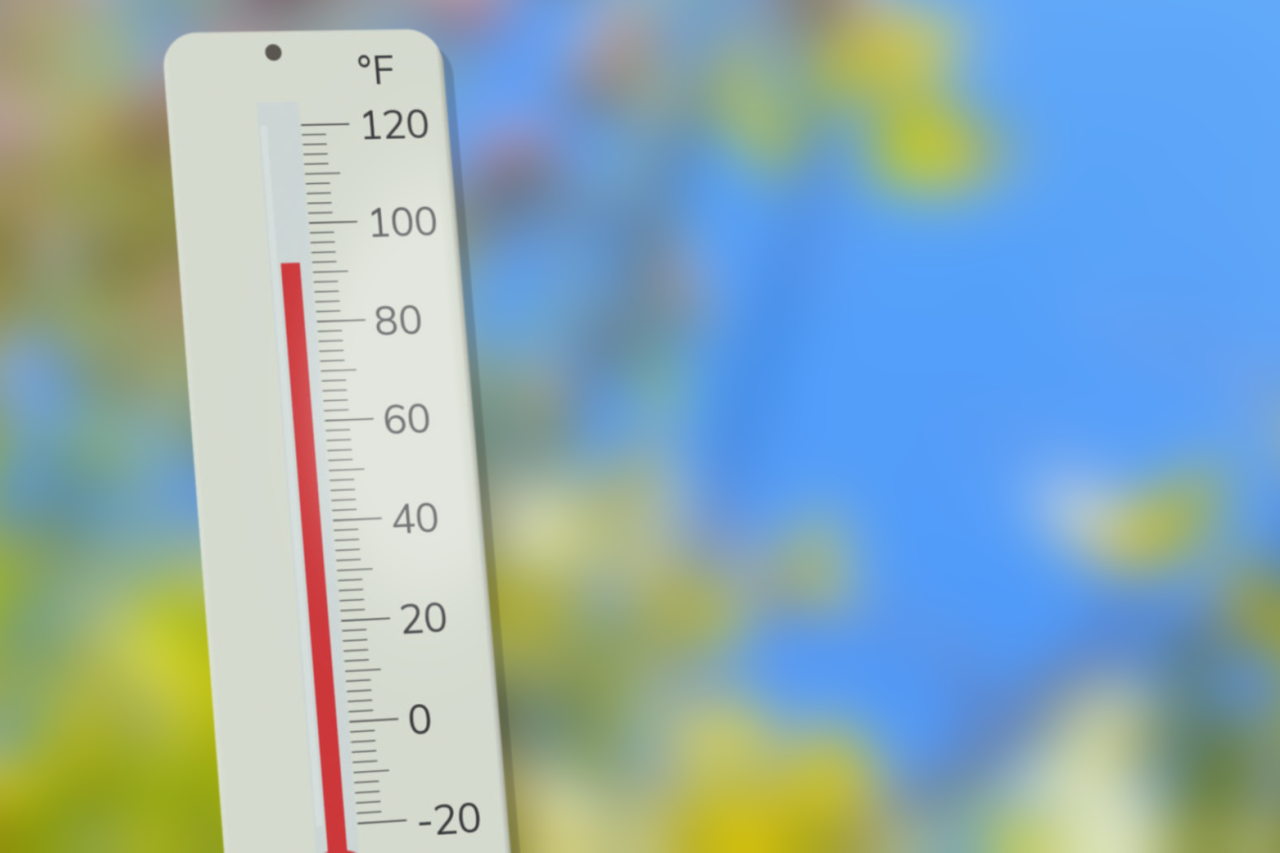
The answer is 92 °F
